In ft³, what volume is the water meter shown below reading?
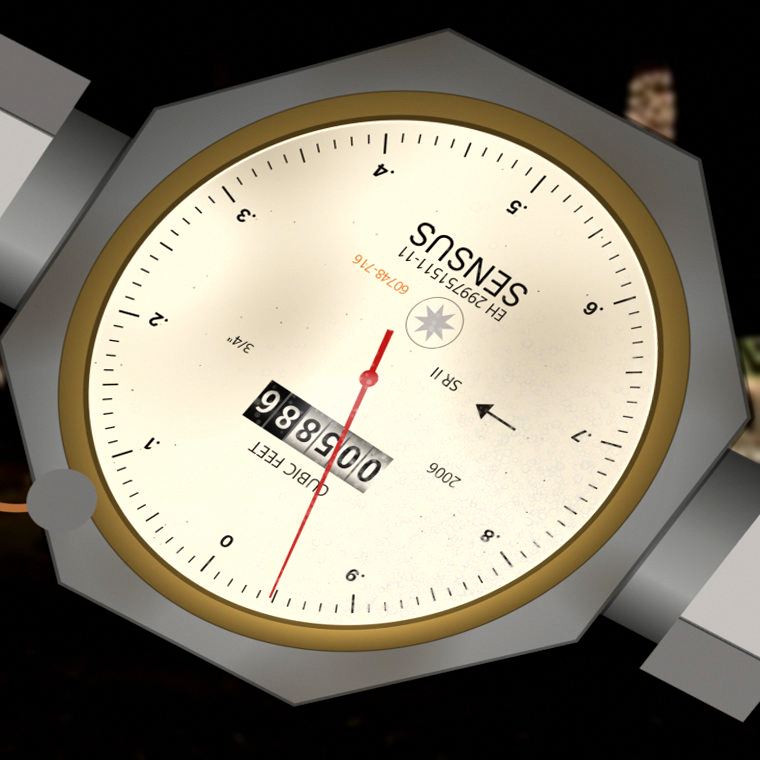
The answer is 5885.95 ft³
